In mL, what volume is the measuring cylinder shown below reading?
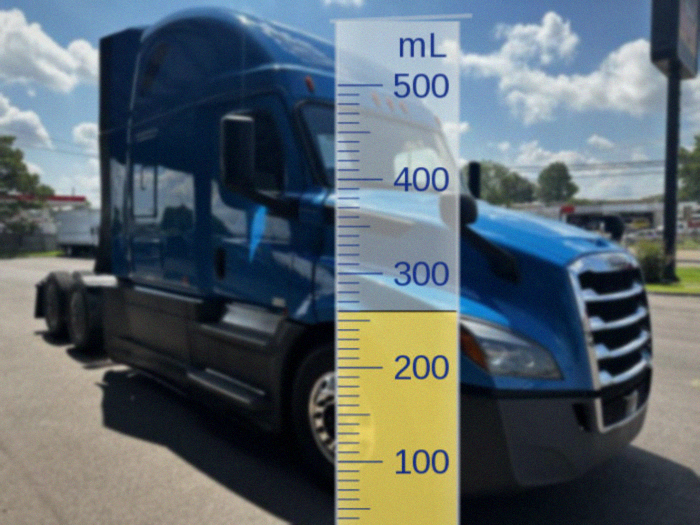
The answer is 260 mL
